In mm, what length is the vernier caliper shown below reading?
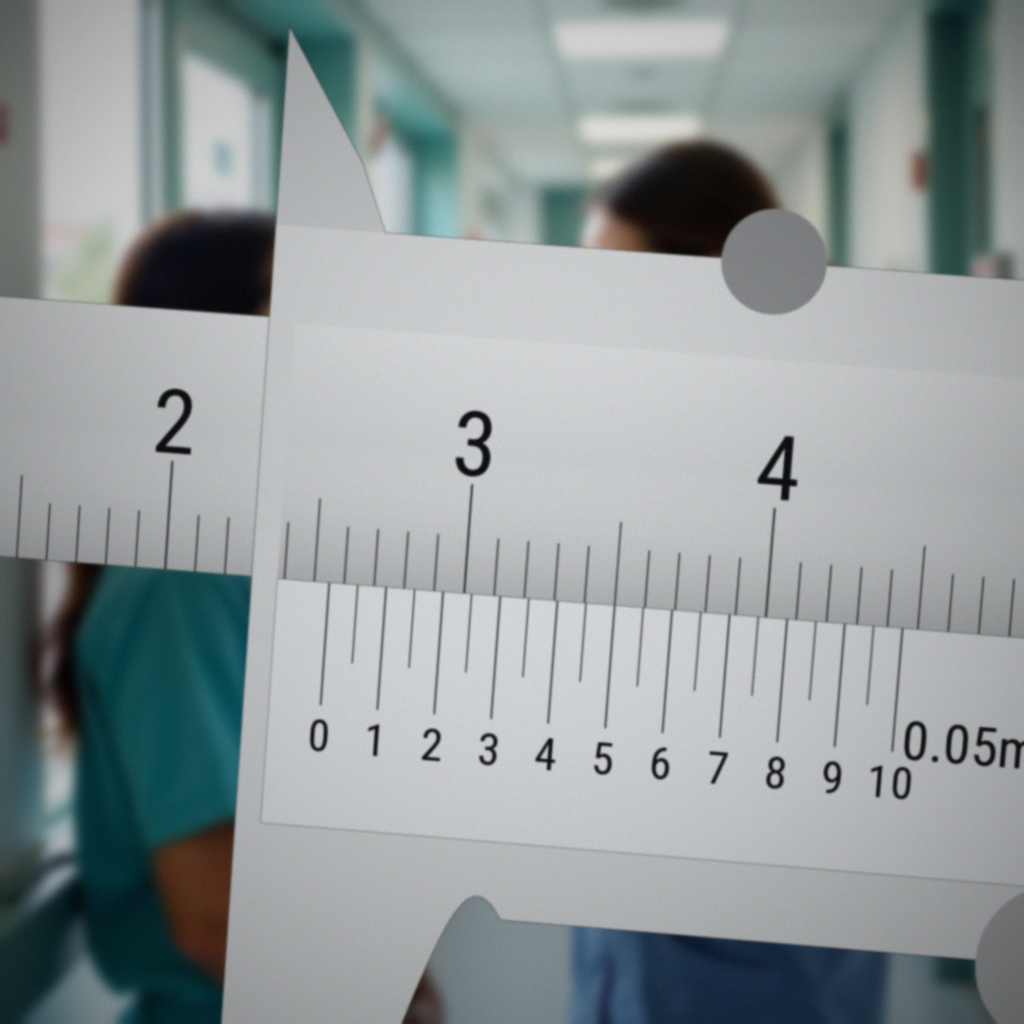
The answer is 25.5 mm
